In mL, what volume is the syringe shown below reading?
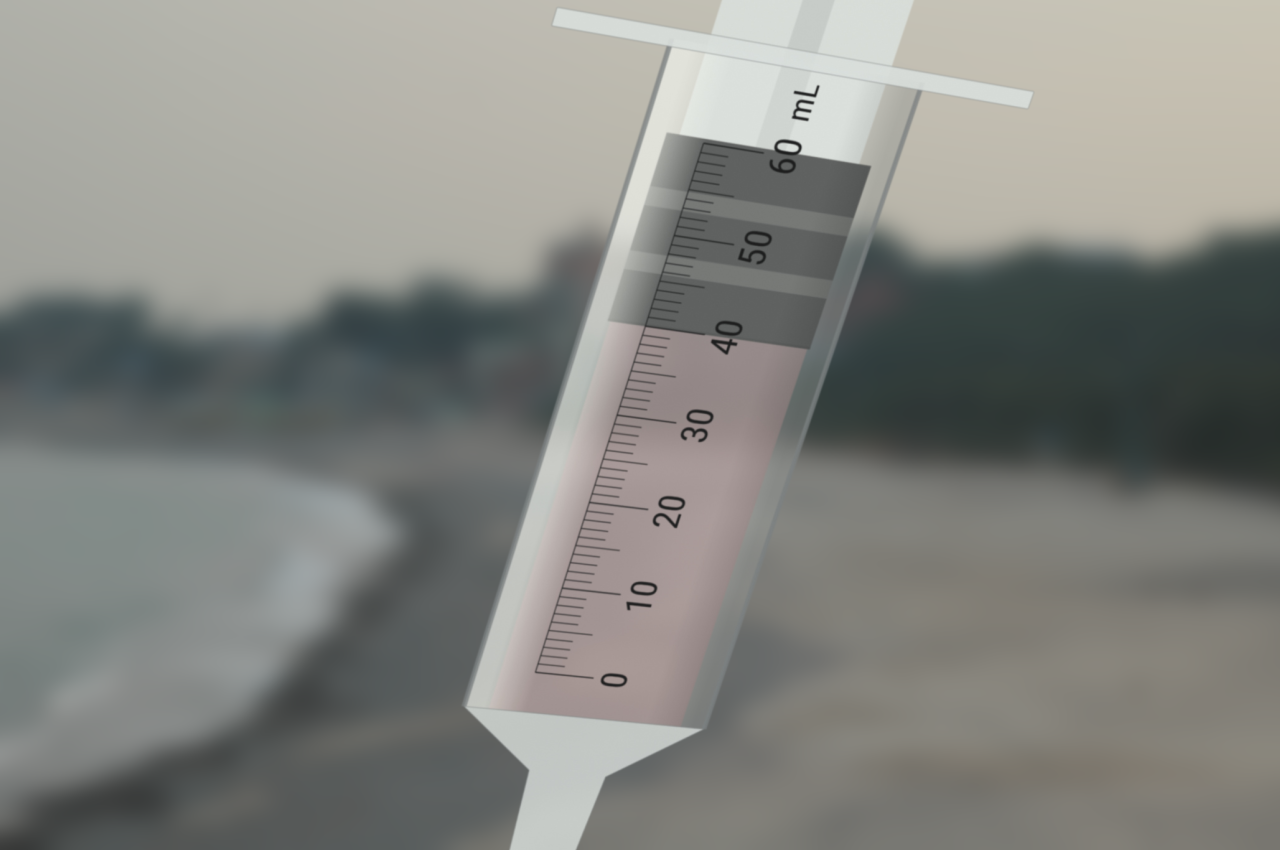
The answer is 40 mL
